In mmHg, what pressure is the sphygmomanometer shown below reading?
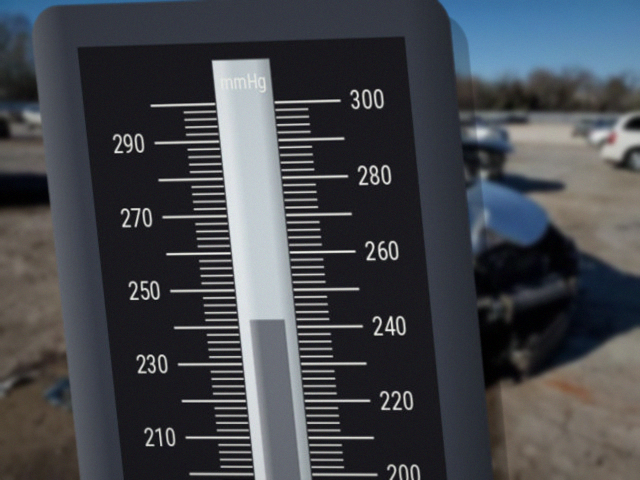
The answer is 242 mmHg
